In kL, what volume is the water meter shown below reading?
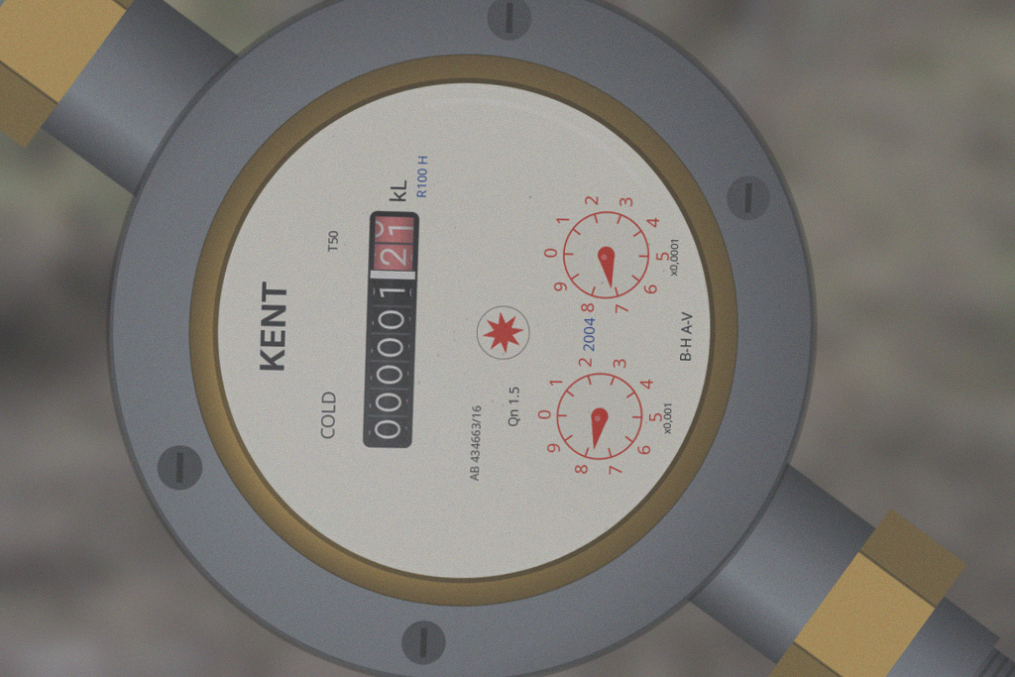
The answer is 1.2077 kL
